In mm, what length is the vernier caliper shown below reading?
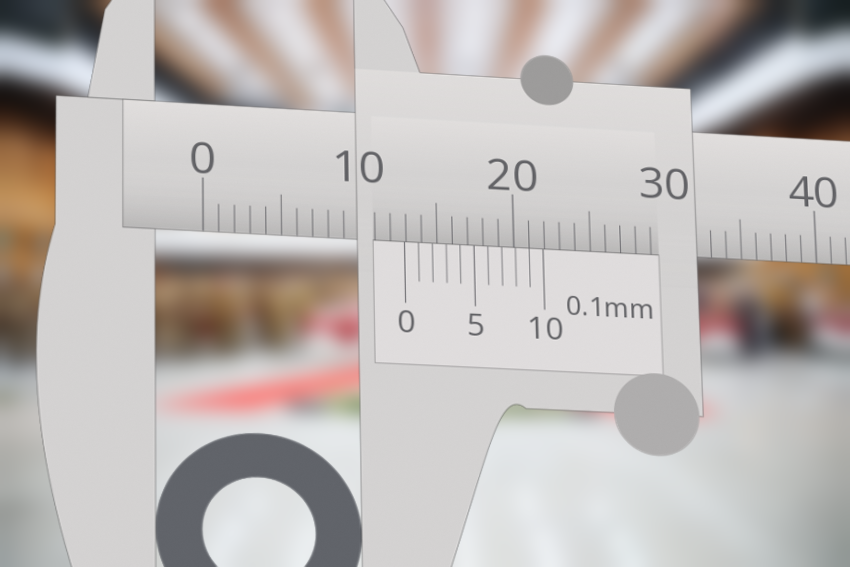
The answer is 12.9 mm
